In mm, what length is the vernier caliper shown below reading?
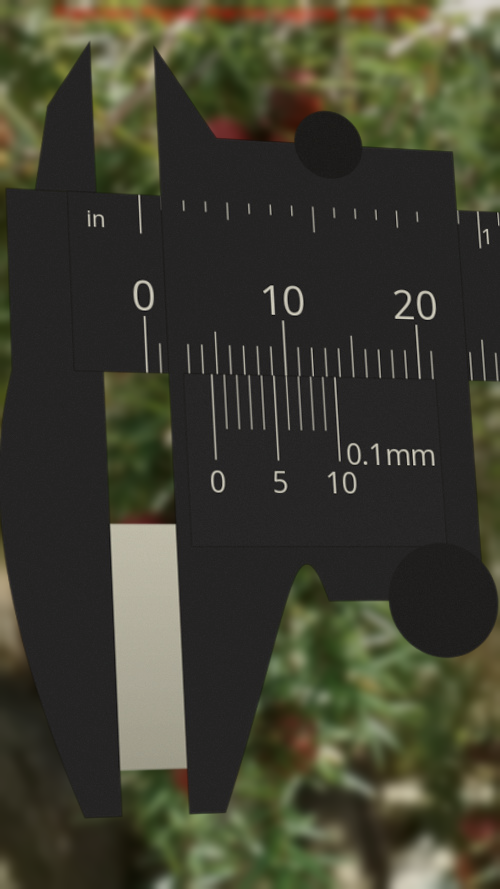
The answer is 4.6 mm
